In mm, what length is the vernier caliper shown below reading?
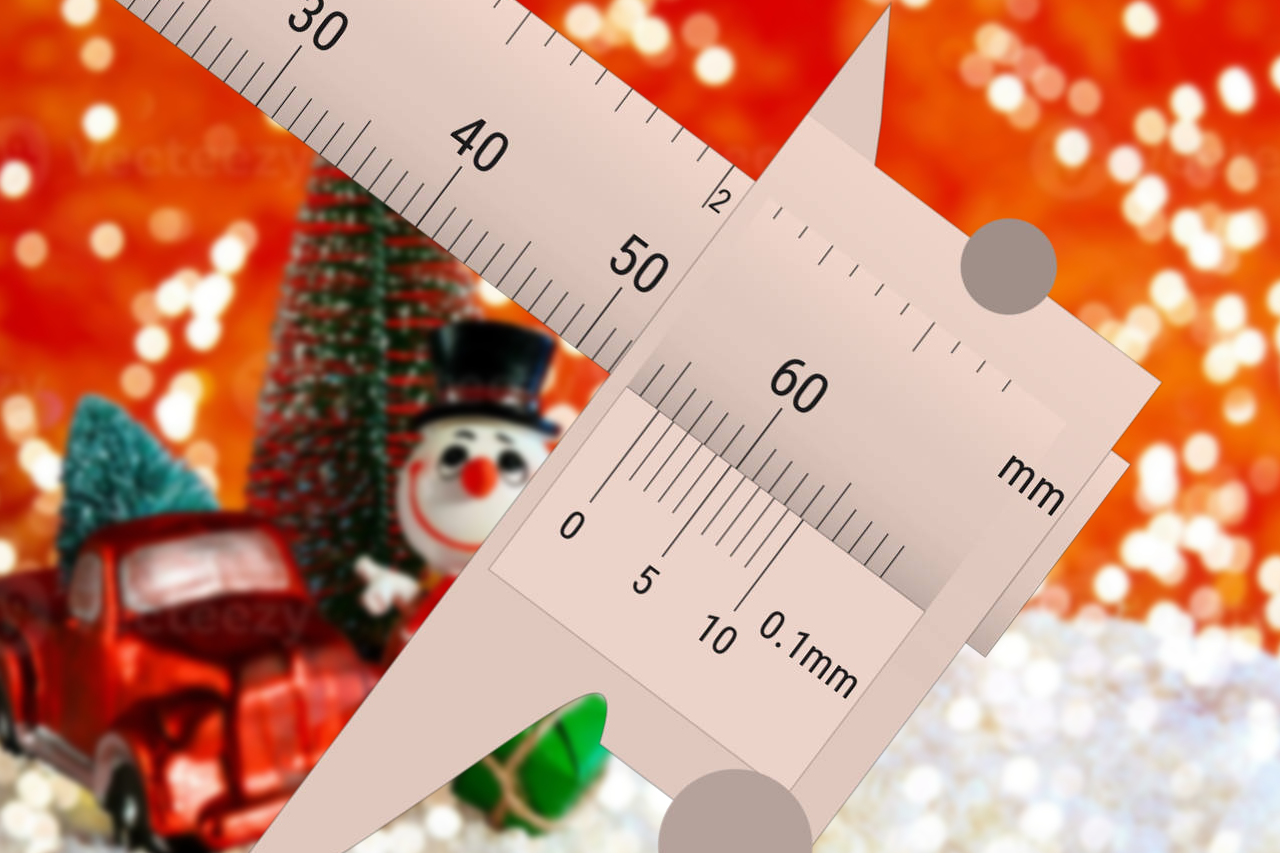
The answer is 55.2 mm
